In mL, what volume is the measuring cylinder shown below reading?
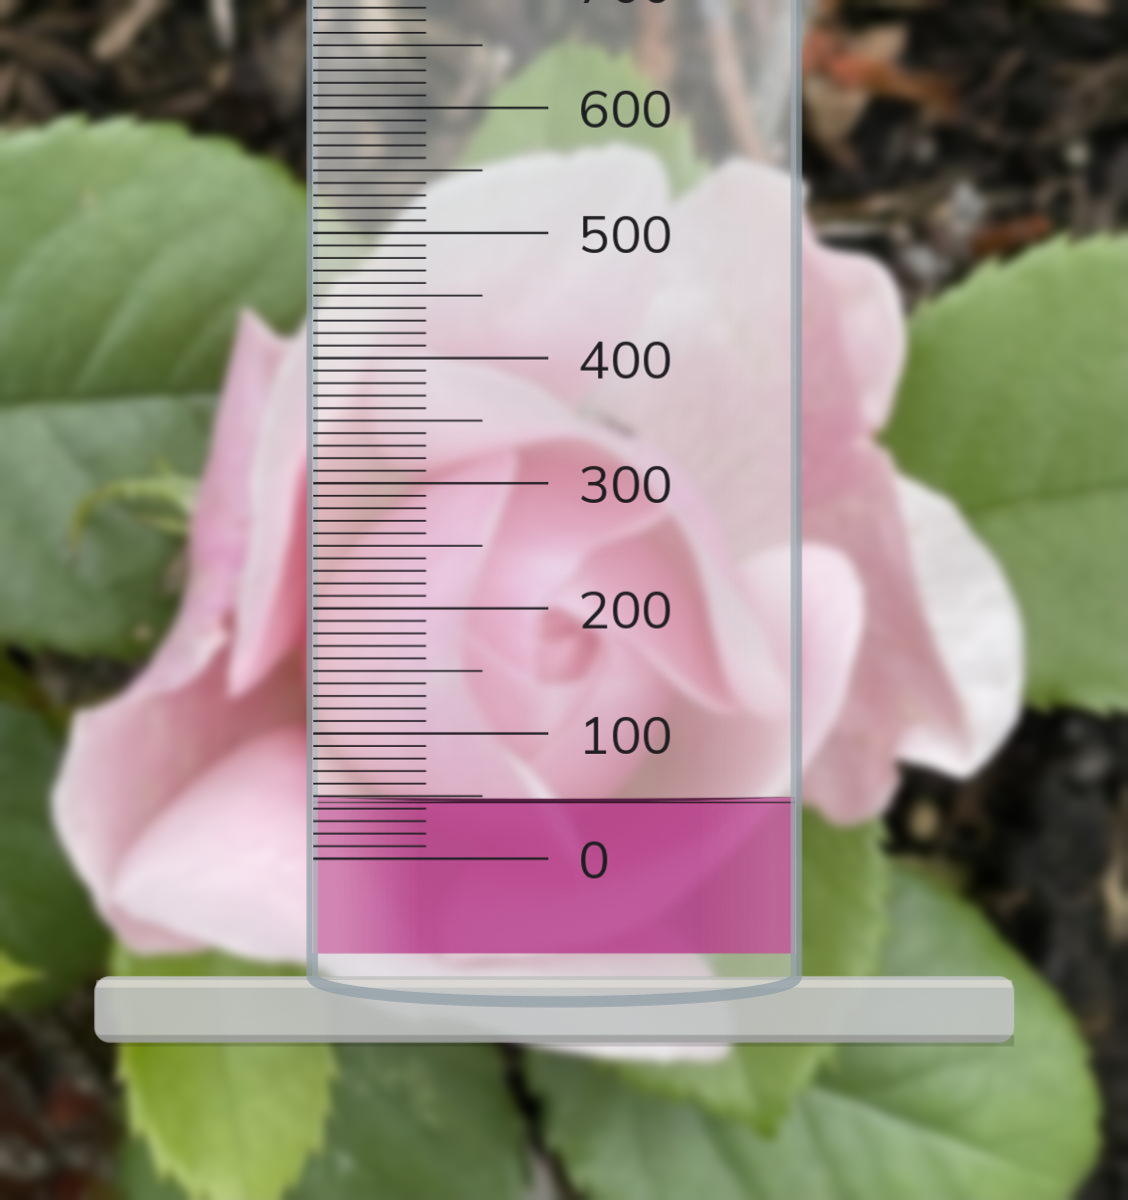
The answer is 45 mL
